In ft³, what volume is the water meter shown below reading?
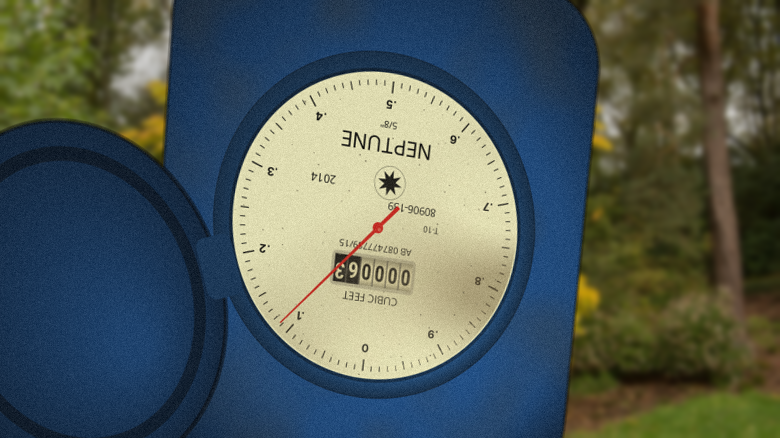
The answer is 63.11 ft³
